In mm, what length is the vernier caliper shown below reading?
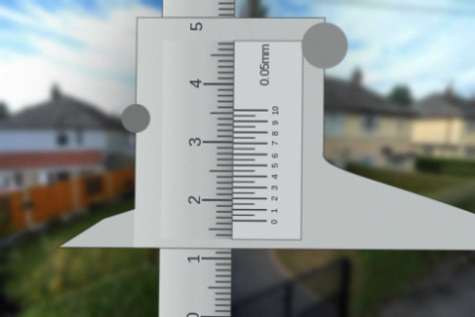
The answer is 16.5 mm
